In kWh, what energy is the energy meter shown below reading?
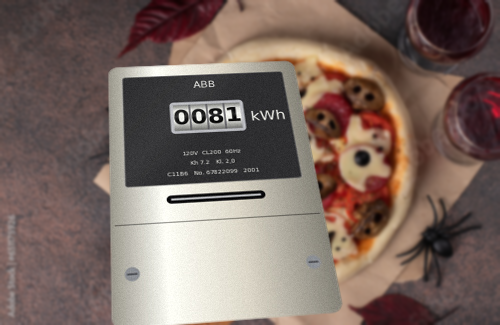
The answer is 81 kWh
